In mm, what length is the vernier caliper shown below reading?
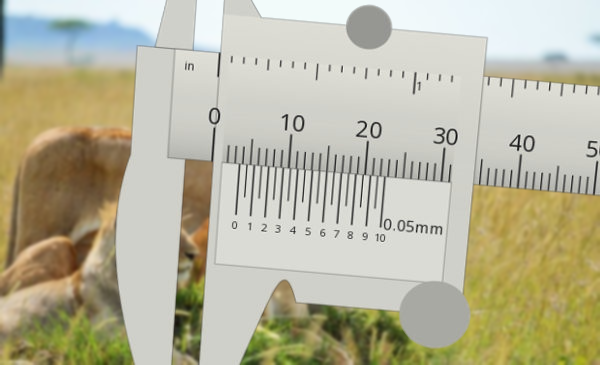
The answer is 3.6 mm
